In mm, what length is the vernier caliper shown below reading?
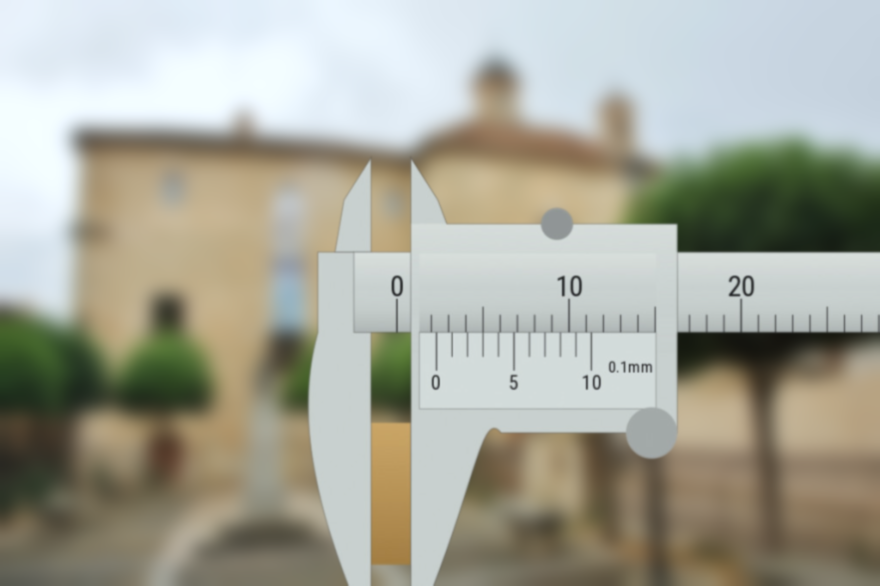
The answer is 2.3 mm
